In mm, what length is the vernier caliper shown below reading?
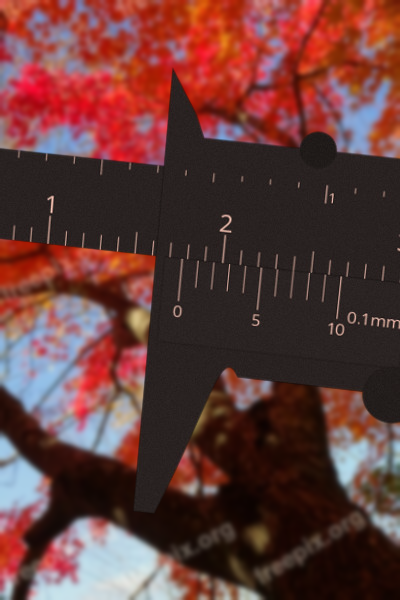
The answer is 17.7 mm
